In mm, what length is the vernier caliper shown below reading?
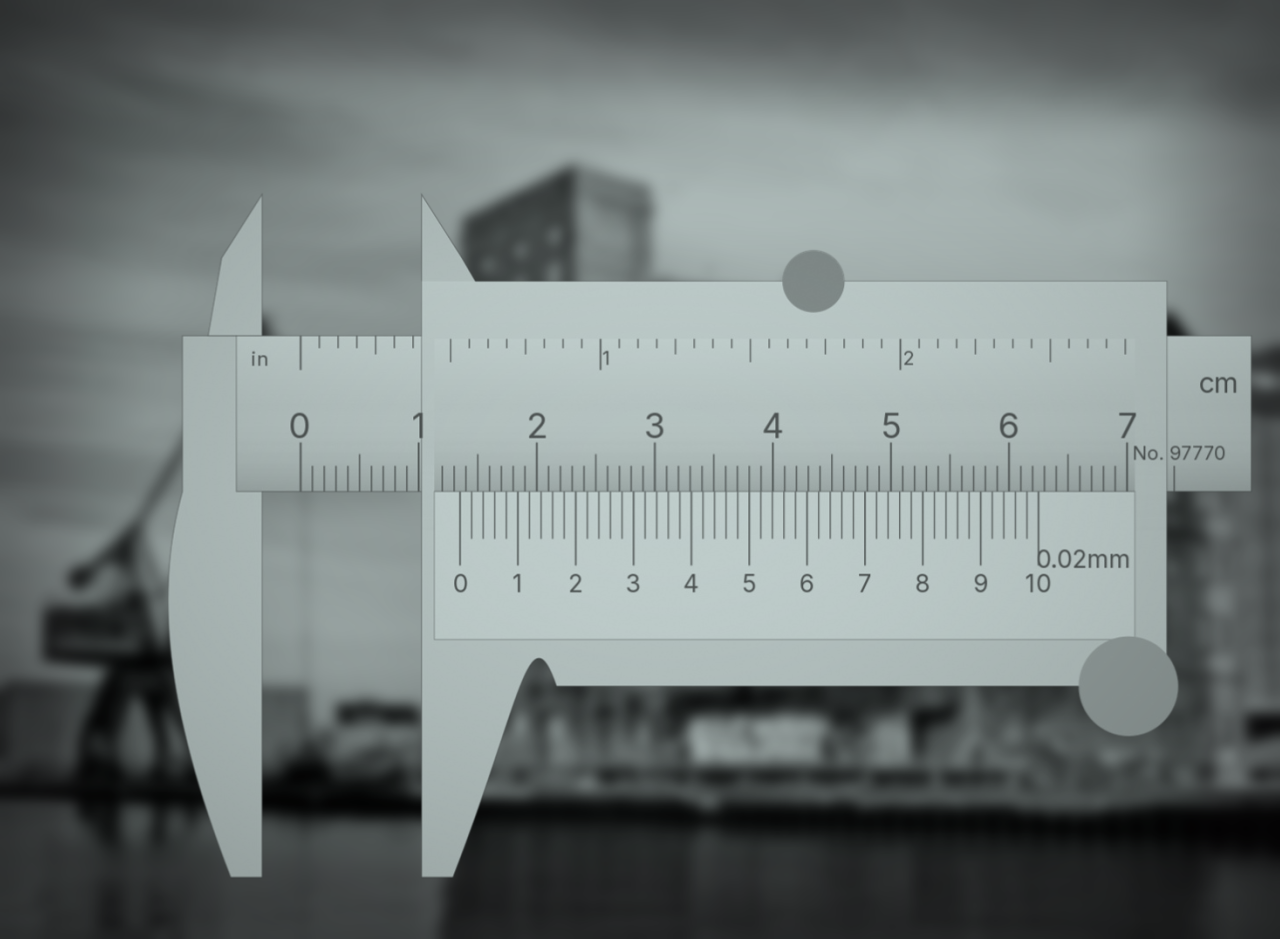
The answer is 13.5 mm
